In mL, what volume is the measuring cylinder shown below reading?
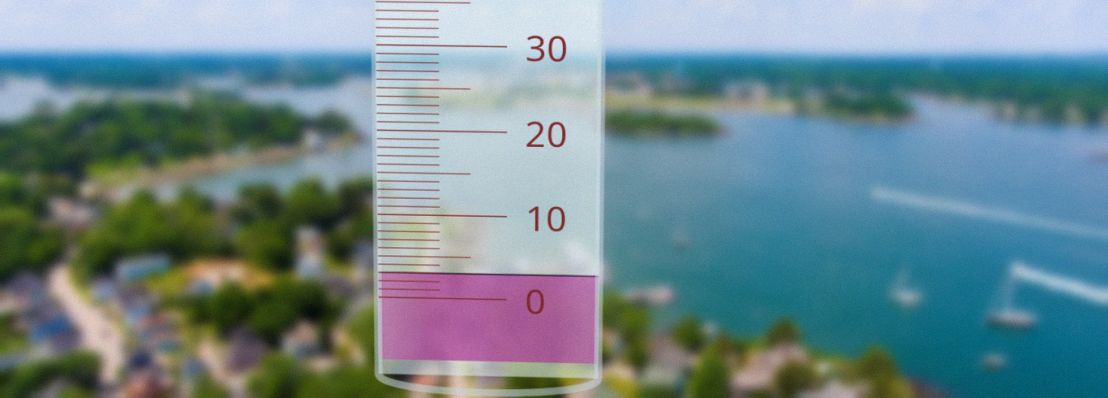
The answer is 3 mL
